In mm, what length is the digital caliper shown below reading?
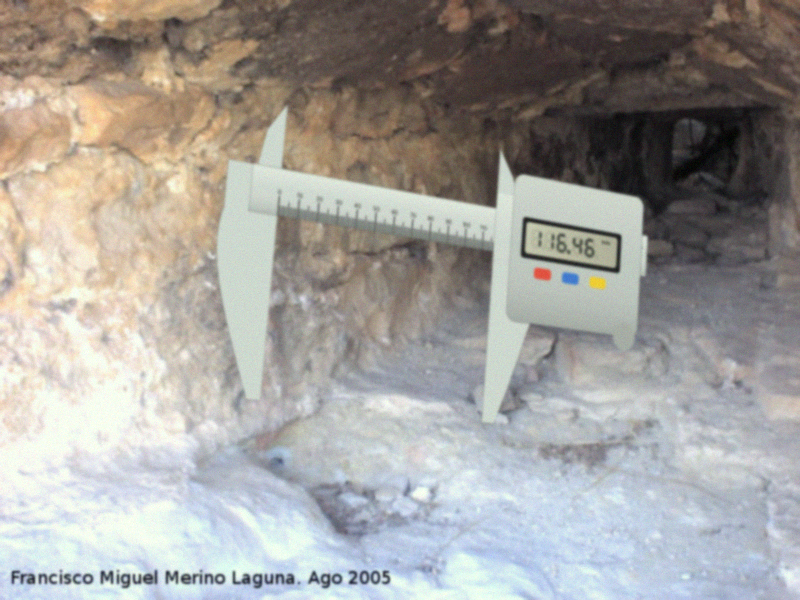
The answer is 116.46 mm
